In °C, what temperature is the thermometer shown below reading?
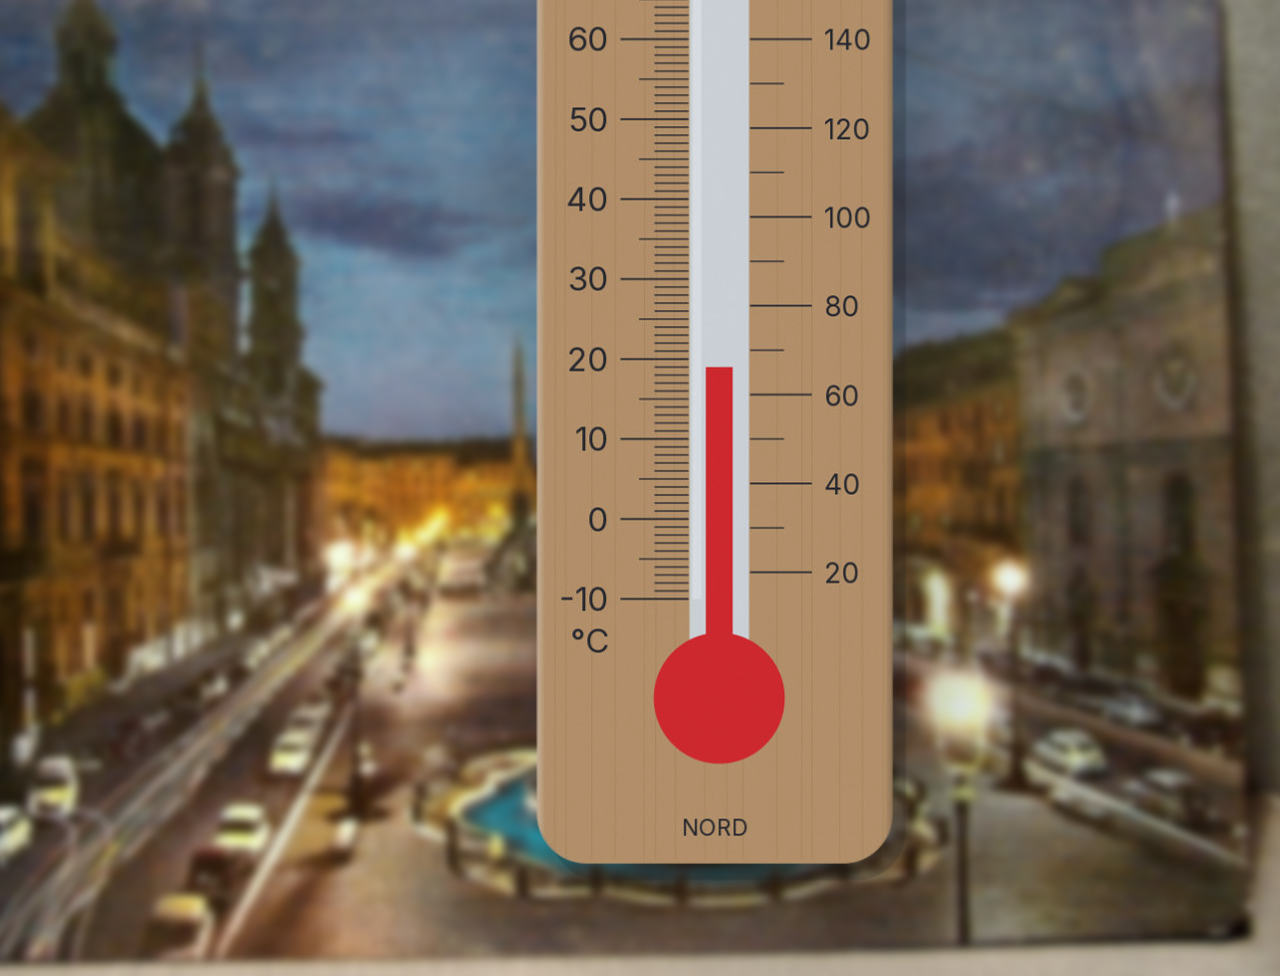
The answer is 19 °C
